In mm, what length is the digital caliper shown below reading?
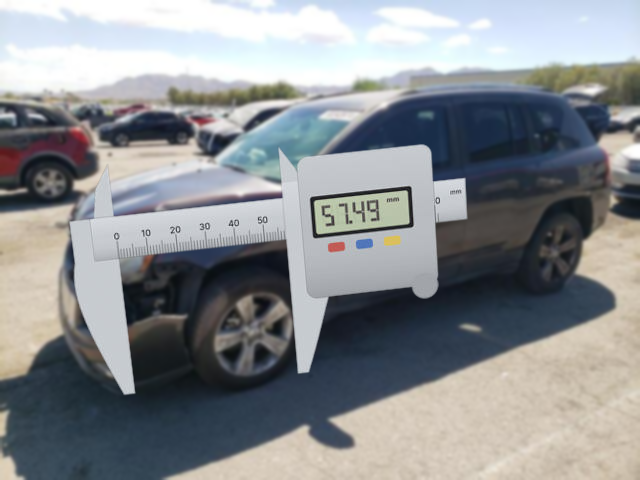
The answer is 57.49 mm
